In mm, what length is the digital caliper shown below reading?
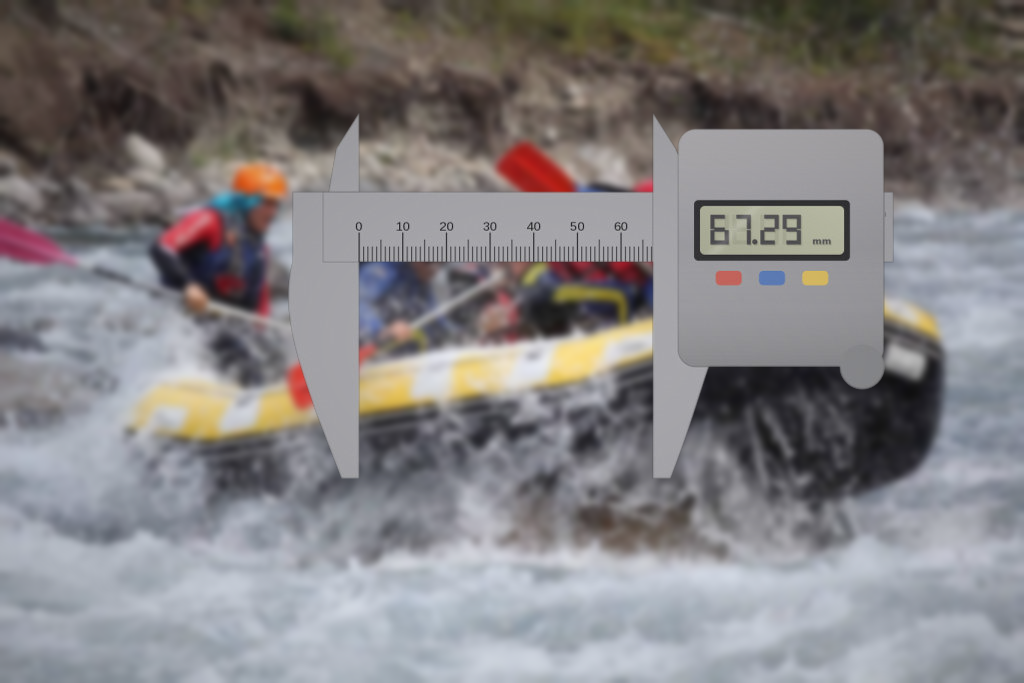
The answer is 67.29 mm
